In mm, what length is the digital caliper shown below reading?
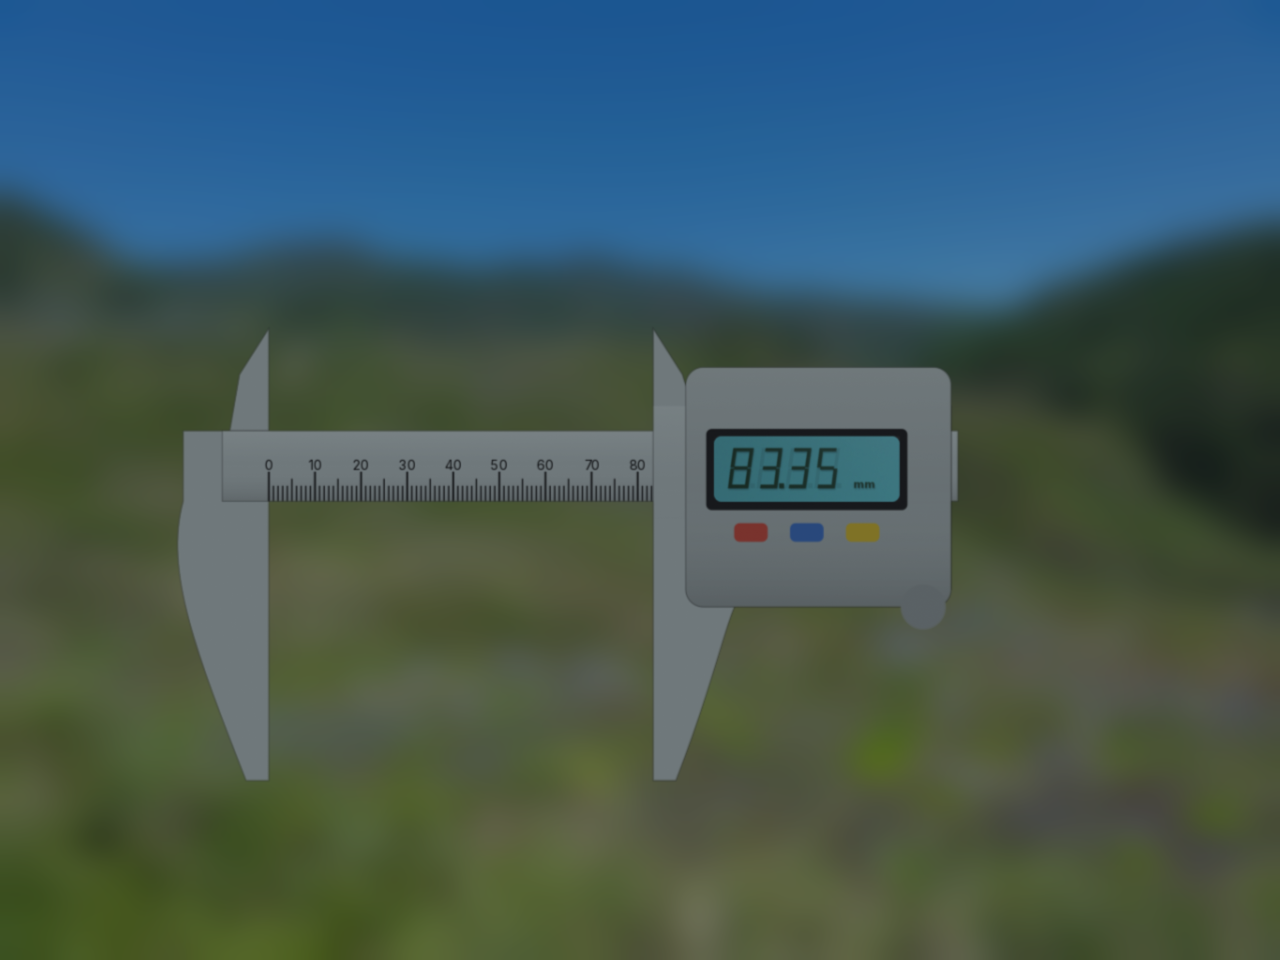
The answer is 83.35 mm
